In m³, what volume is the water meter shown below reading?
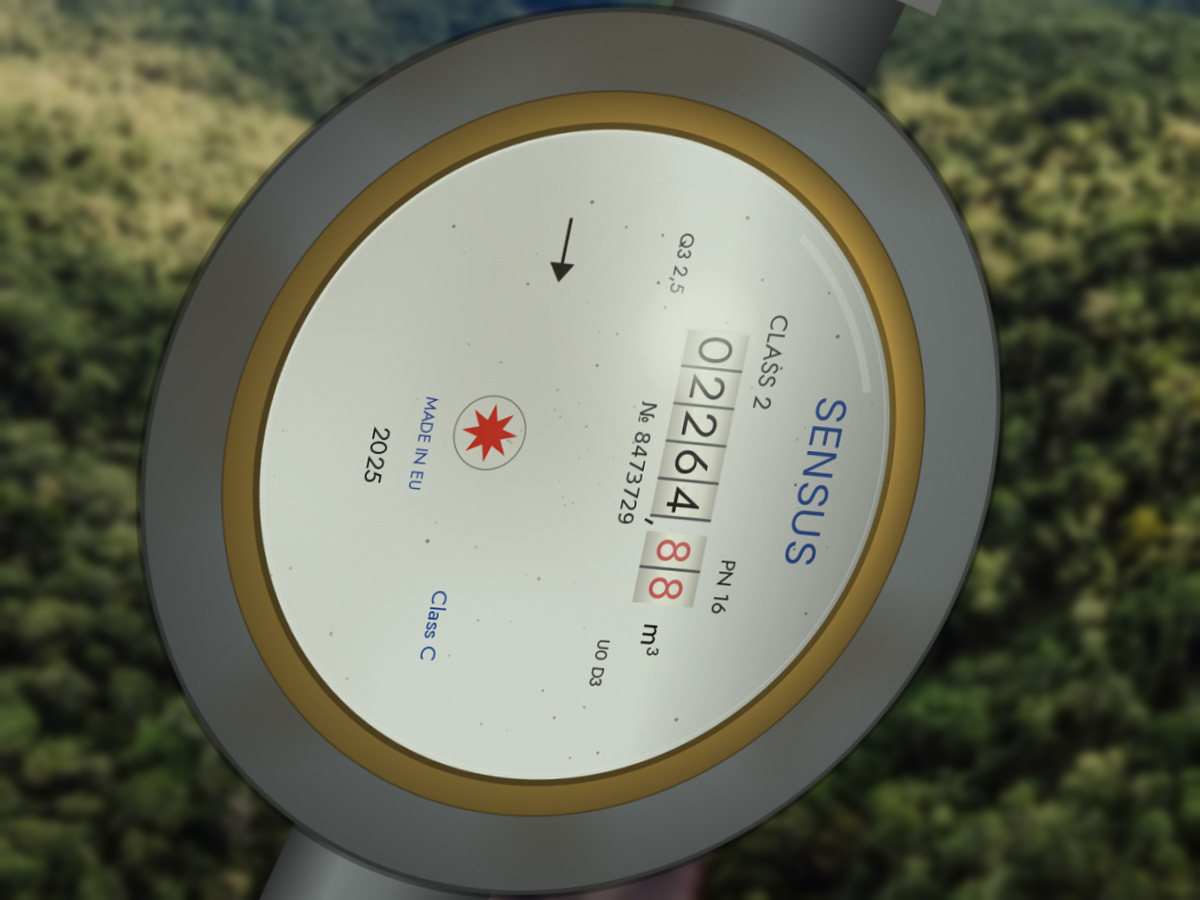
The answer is 2264.88 m³
